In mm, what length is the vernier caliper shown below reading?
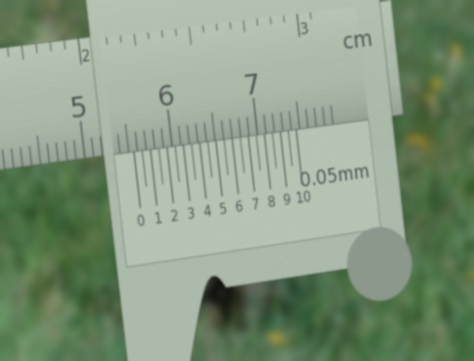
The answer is 55.6 mm
